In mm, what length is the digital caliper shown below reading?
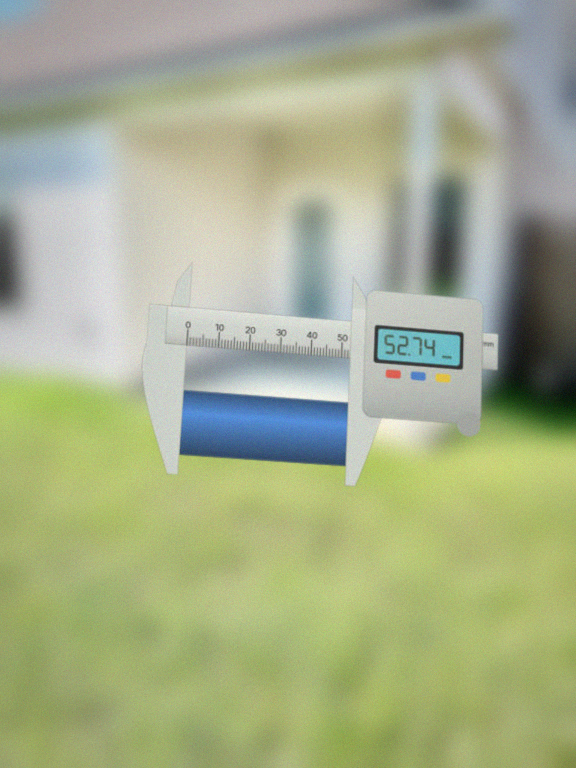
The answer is 52.74 mm
